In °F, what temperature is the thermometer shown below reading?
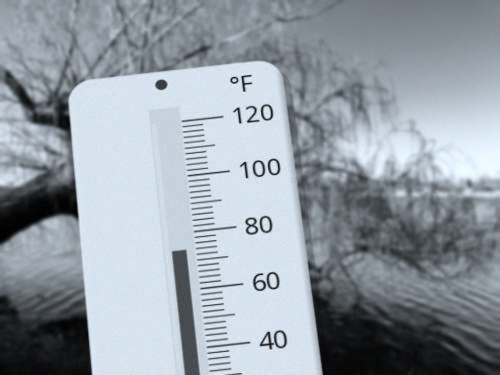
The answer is 74 °F
